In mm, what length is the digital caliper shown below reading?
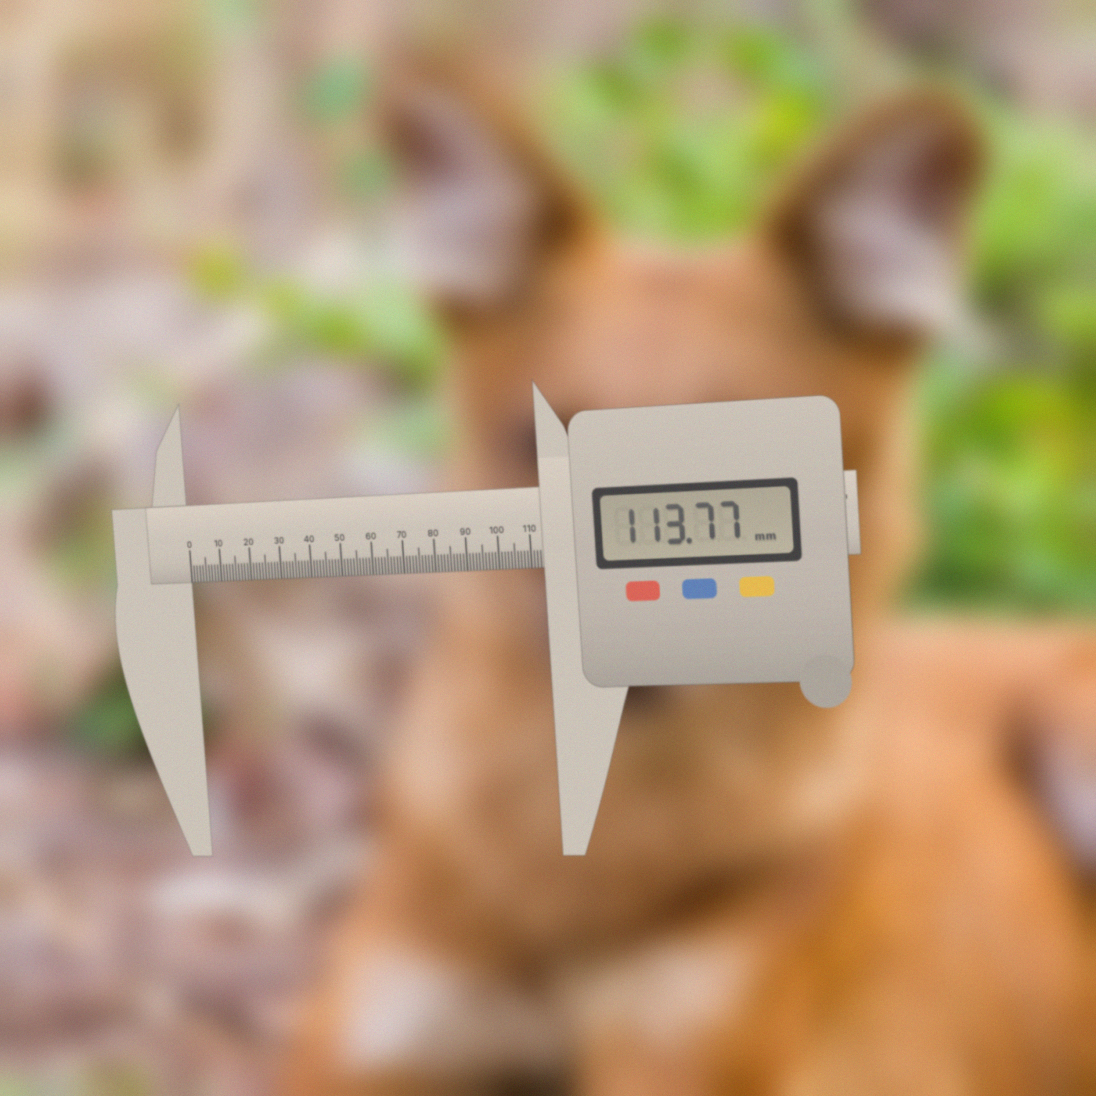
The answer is 113.77 mm
